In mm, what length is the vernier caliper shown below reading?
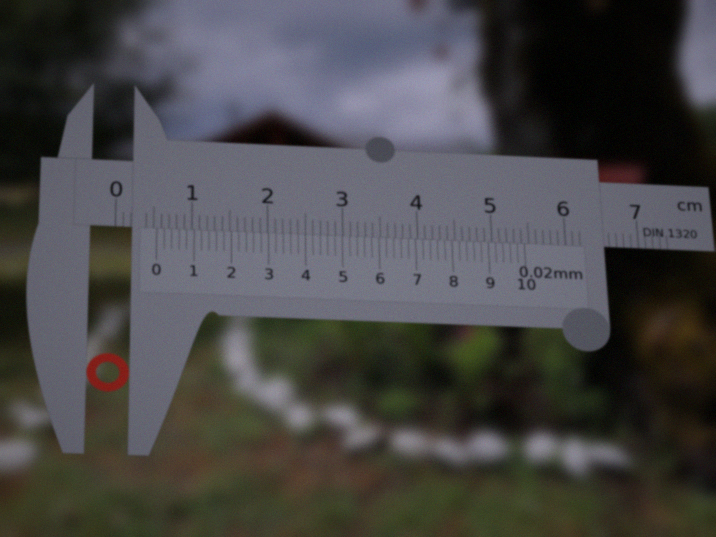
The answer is 5.4 mm
